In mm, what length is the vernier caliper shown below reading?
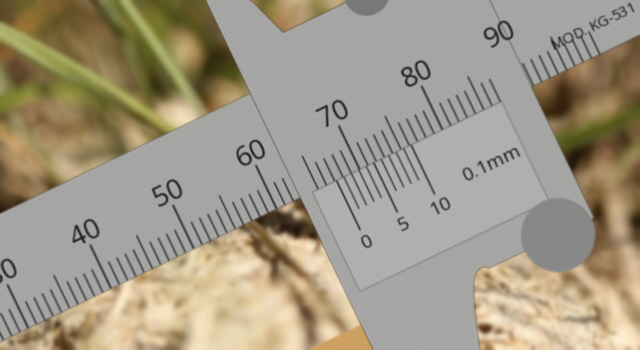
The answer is 67.2 mm
